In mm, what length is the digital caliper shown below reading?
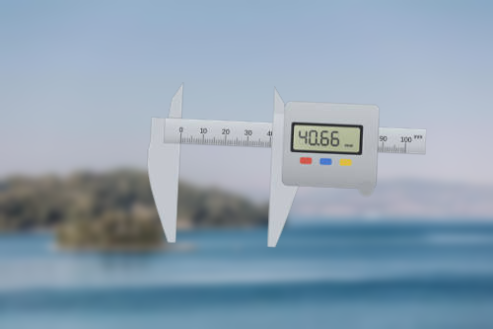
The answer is 40.66 mm
